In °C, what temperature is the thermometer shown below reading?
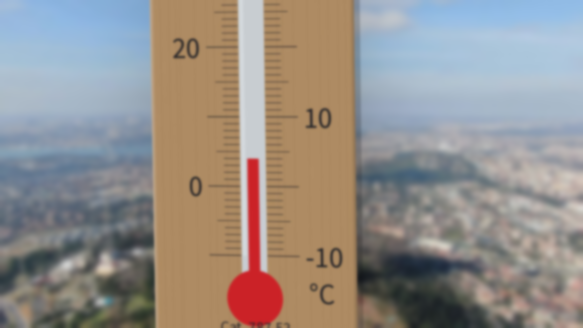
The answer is 4 °C
